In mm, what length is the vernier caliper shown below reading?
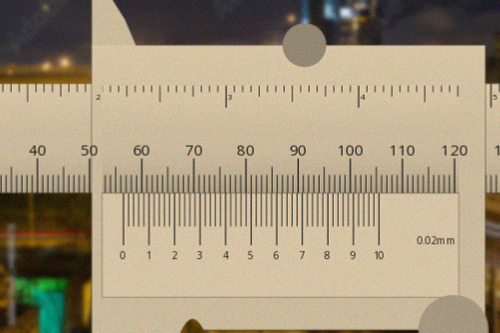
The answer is 56.5 mm
